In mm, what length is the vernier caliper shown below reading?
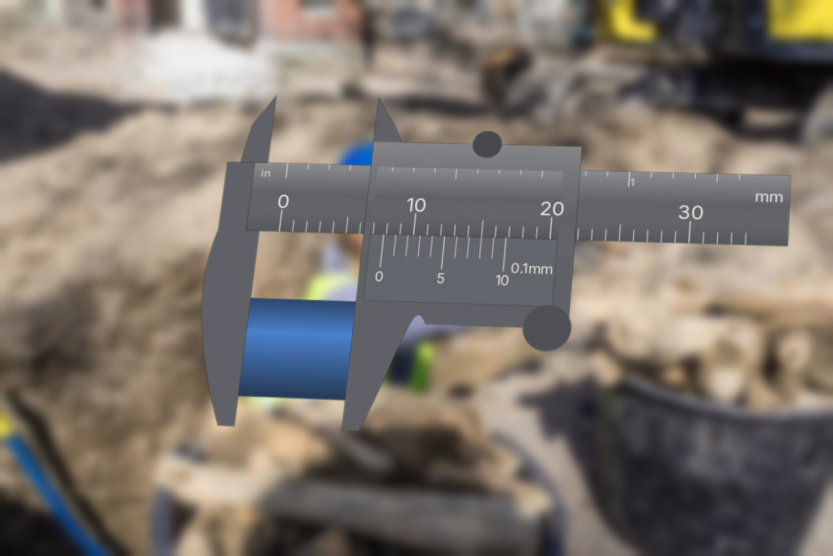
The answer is 7.8 mm
